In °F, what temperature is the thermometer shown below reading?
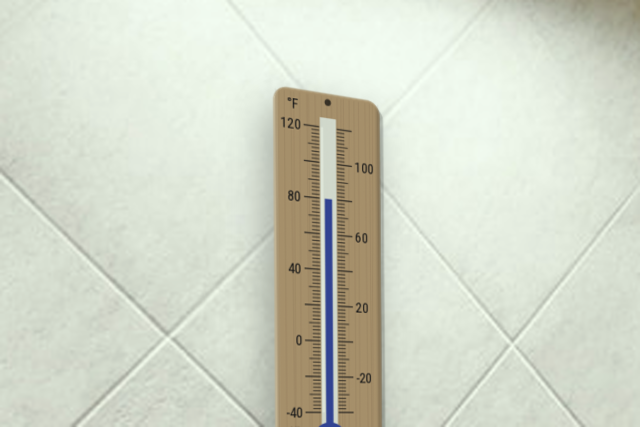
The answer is 80 °F
